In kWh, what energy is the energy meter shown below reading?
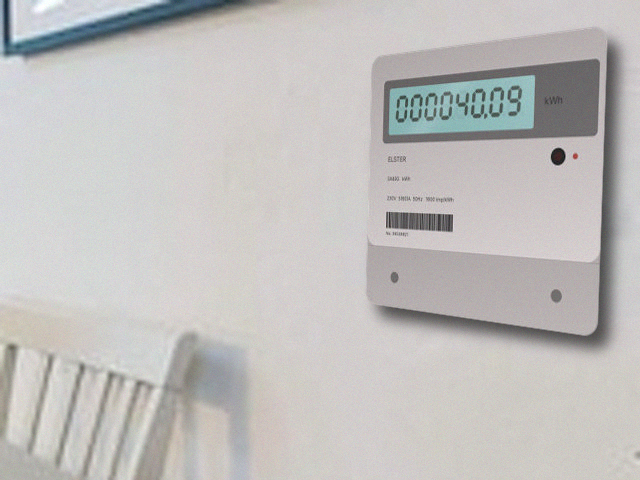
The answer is 40.09 kWh
